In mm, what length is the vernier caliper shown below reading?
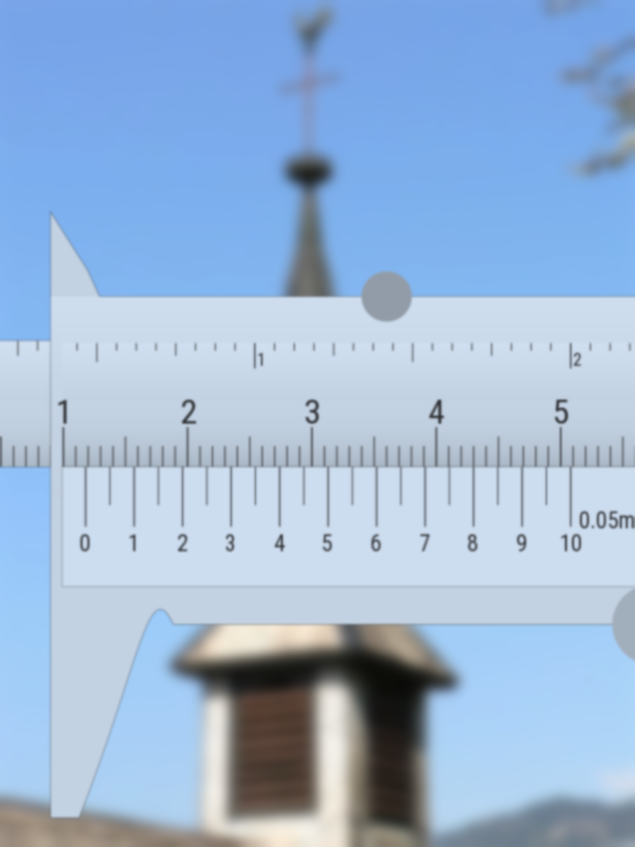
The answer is 11.8 mm
